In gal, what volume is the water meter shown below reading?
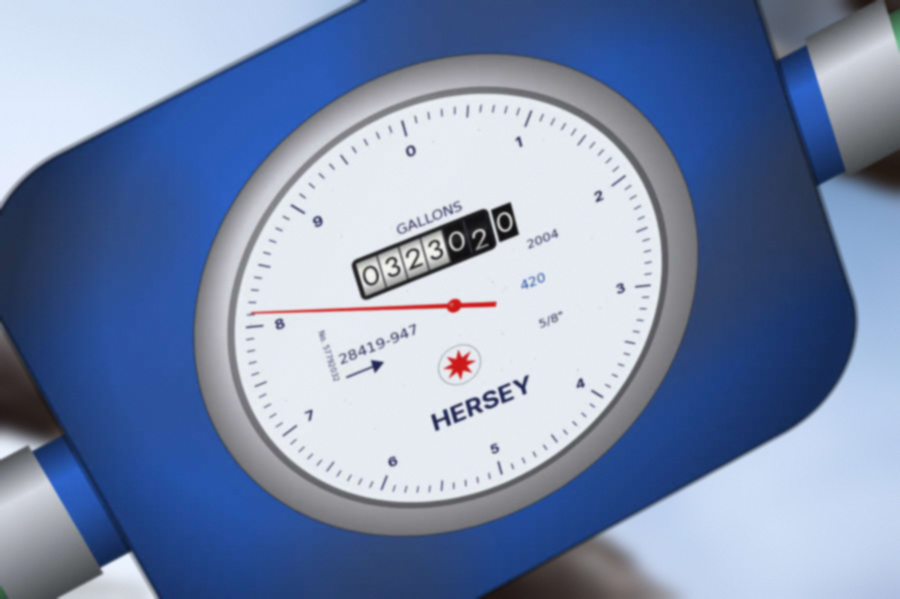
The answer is 323018.1 gal
